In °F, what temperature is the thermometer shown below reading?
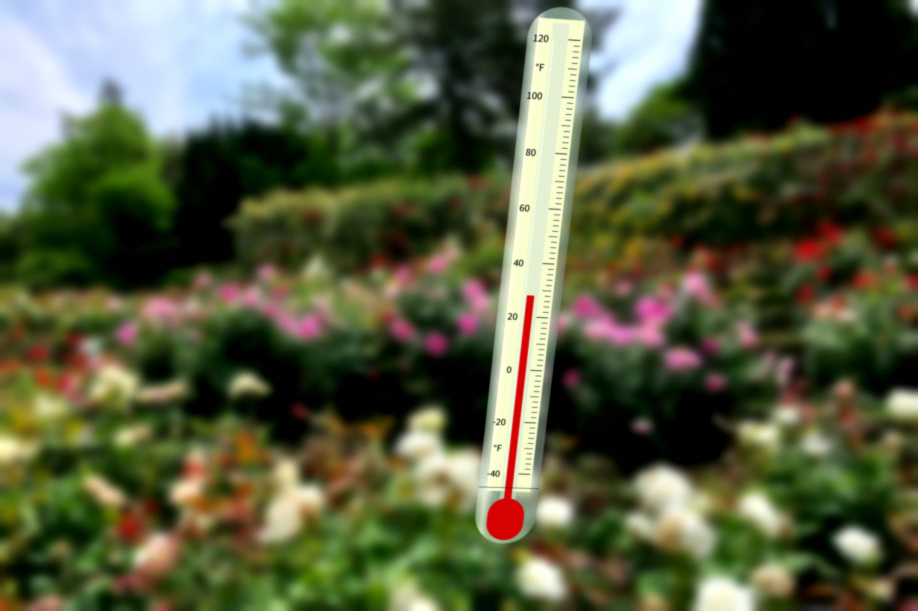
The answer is 28 °F
